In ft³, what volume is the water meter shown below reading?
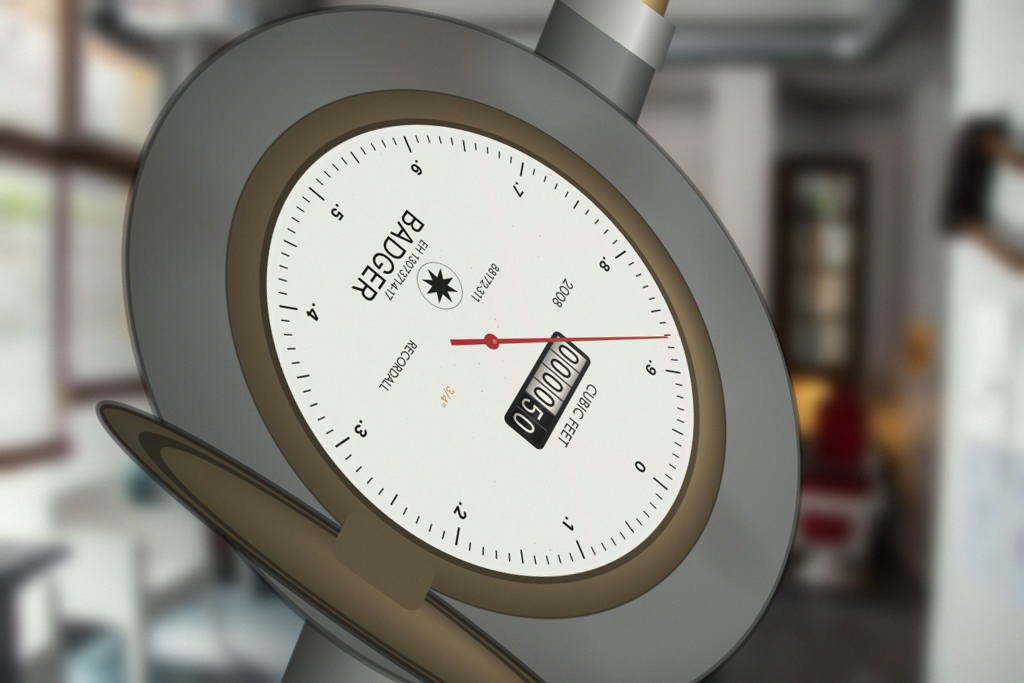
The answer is 49.87 ft³
